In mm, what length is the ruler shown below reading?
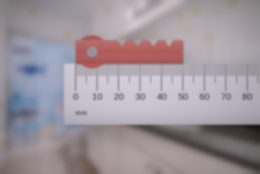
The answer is 50 mm
